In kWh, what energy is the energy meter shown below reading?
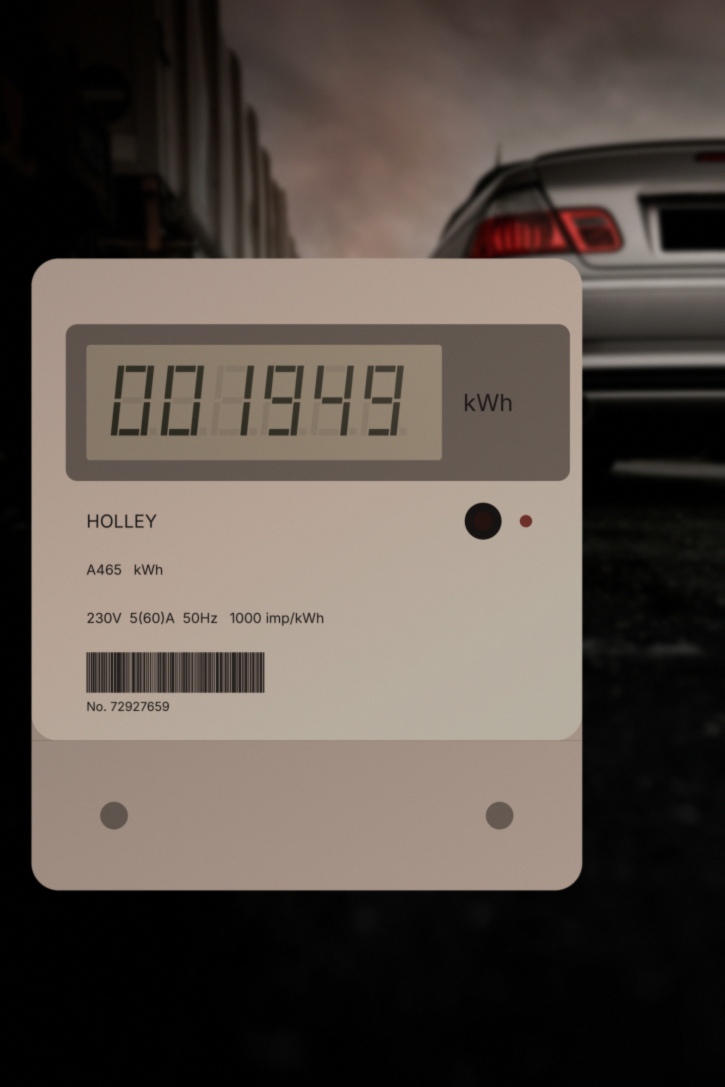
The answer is 1949 kWh
